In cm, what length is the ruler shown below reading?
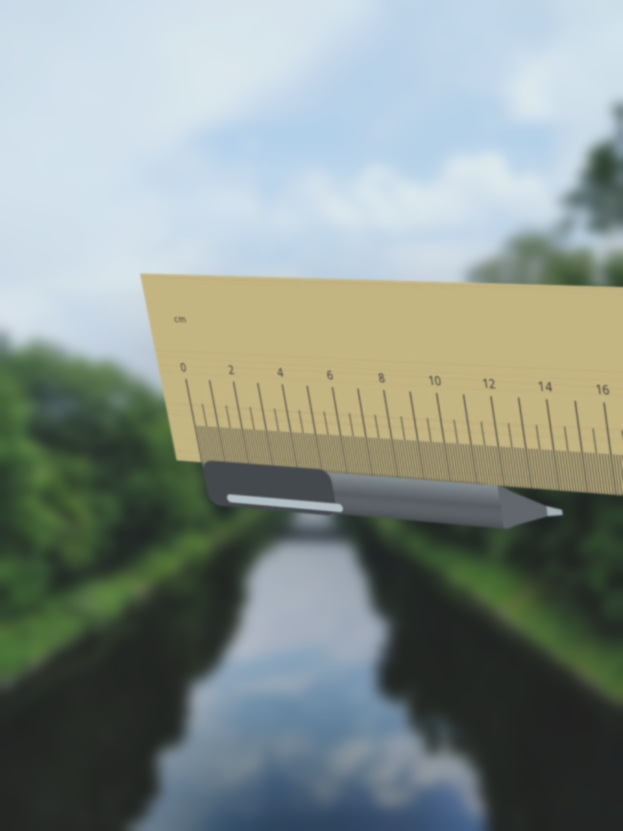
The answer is 14 cm
